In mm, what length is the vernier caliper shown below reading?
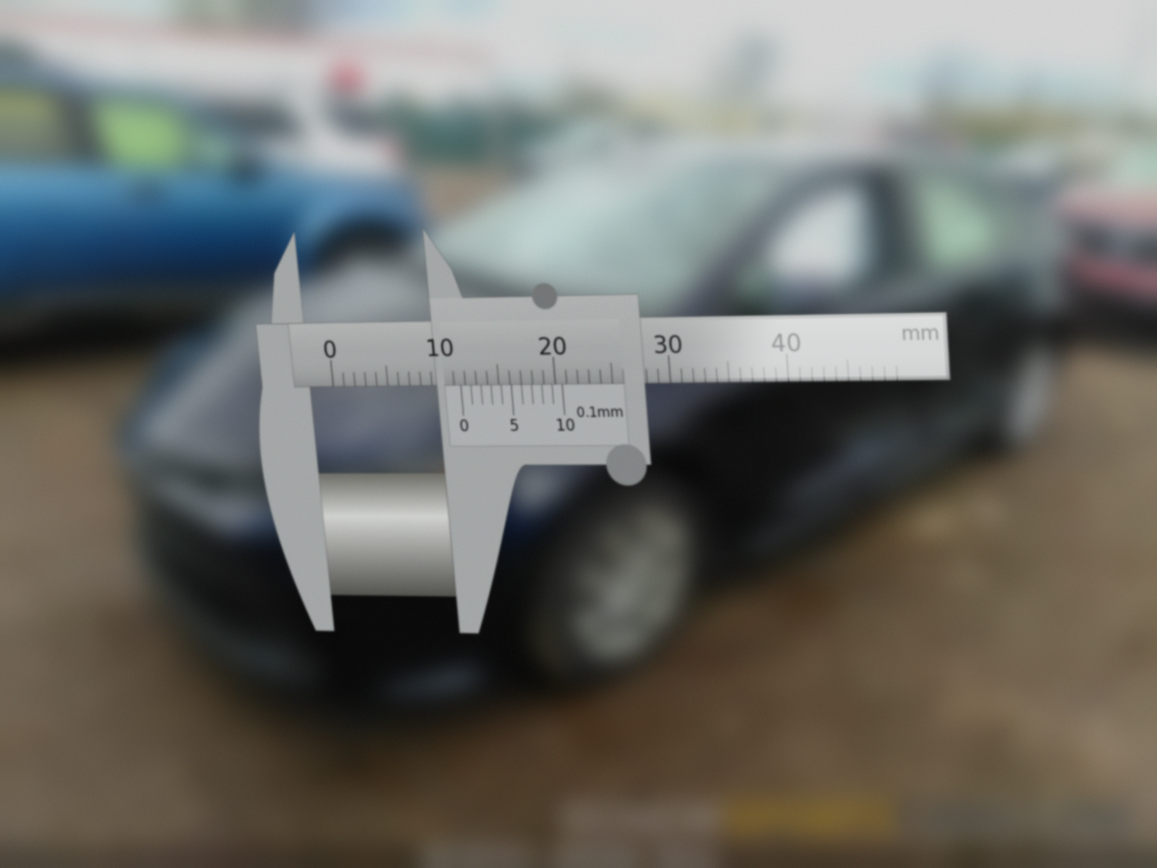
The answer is 11.6 mm
